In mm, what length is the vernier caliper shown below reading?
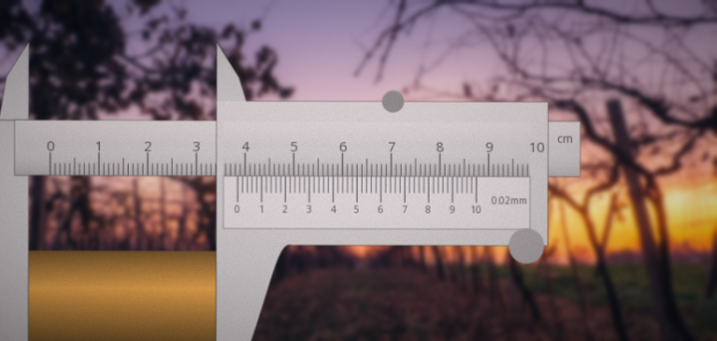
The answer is 38.5 mm
